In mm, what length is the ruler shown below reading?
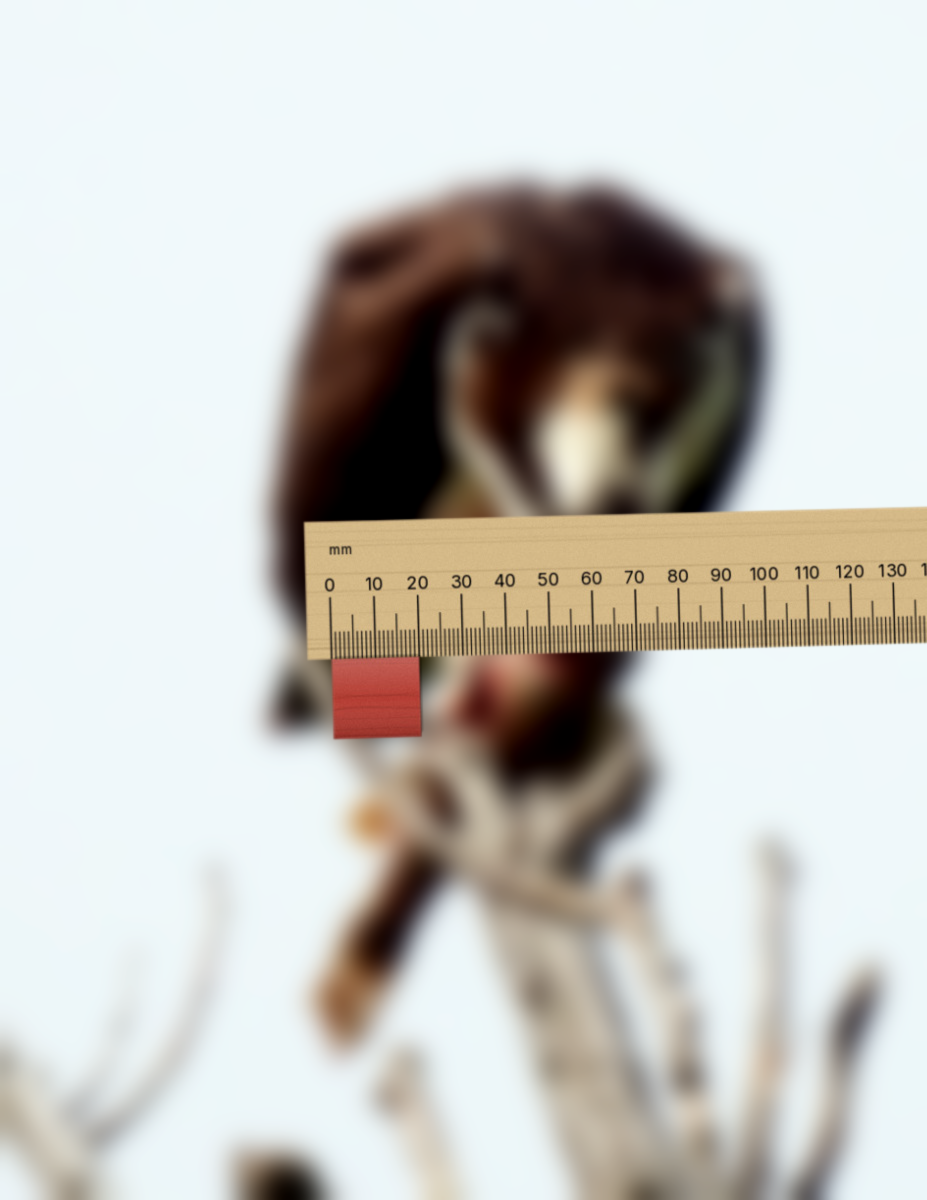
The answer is 20 mm
